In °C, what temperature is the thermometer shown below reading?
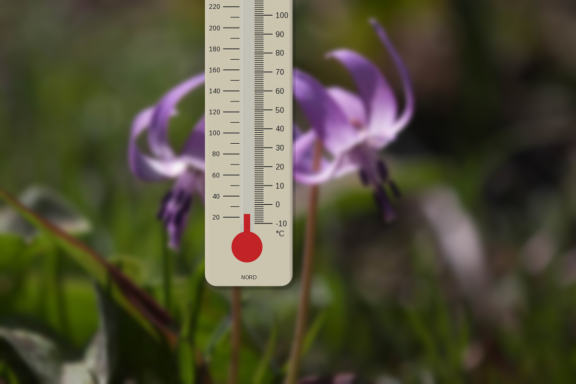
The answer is -5 °C
